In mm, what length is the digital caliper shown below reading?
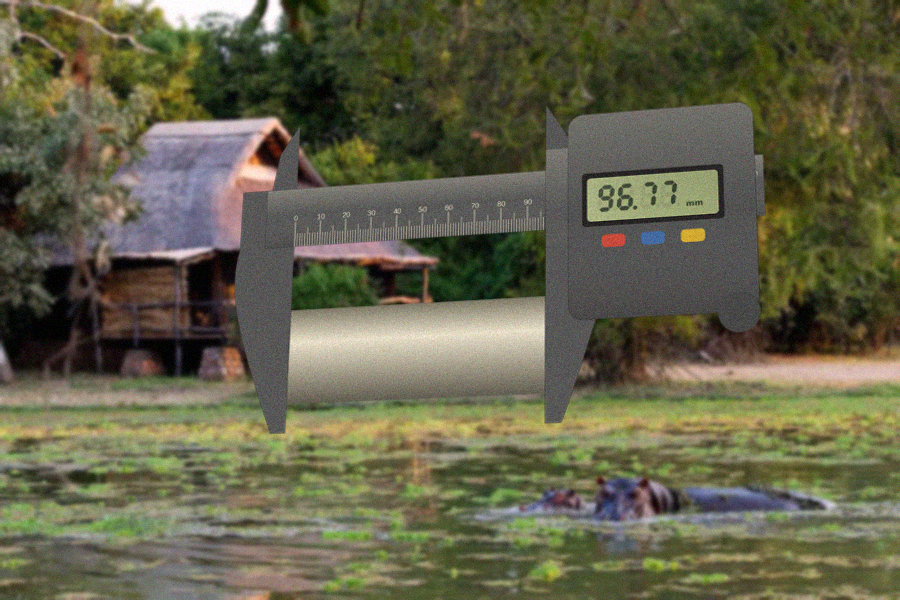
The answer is 96.77 mm
